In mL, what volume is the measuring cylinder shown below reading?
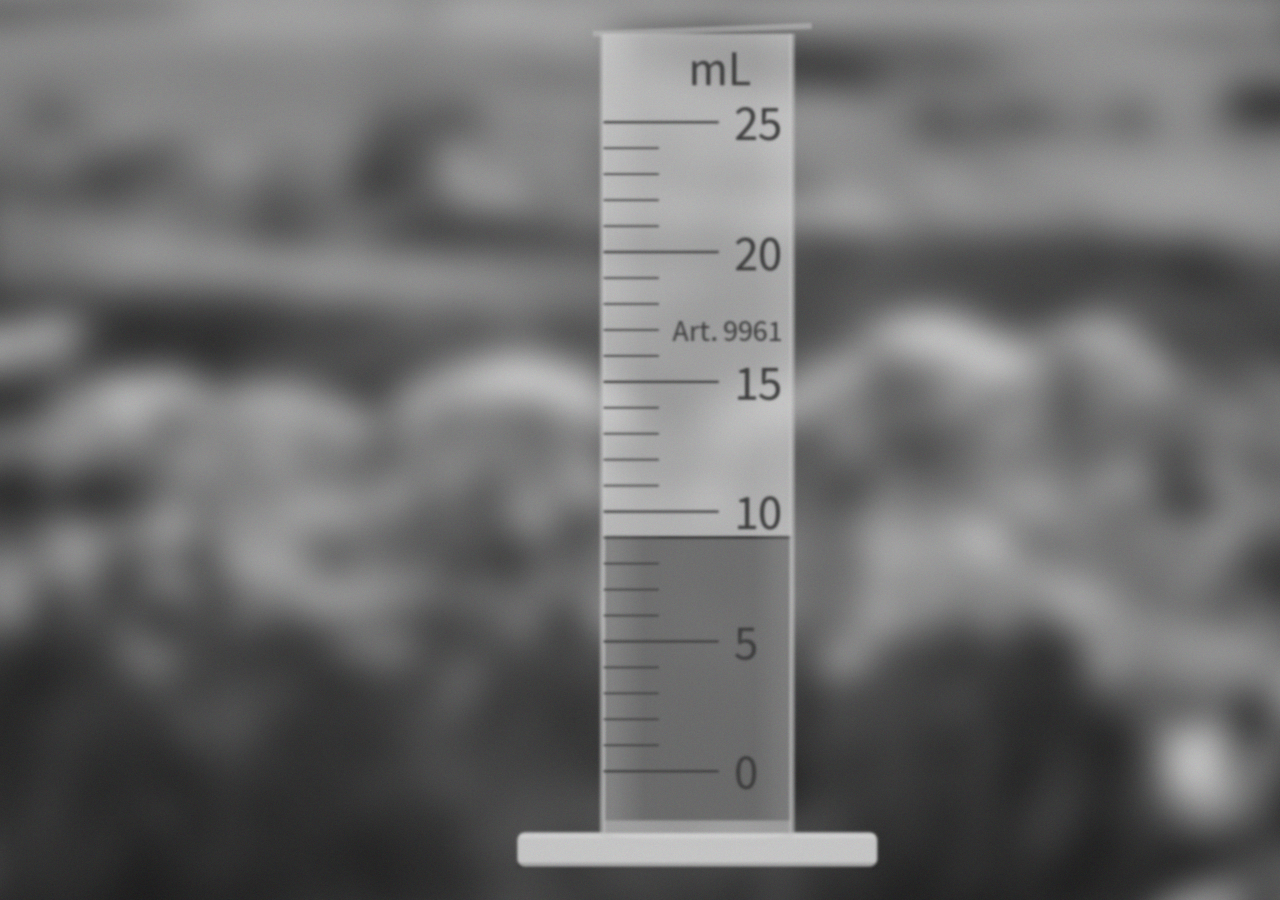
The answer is 9 mL
